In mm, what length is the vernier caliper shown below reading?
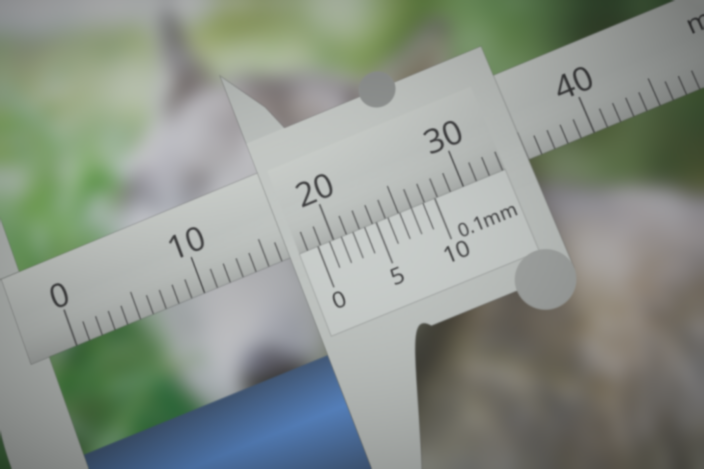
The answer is 18.8 mm
